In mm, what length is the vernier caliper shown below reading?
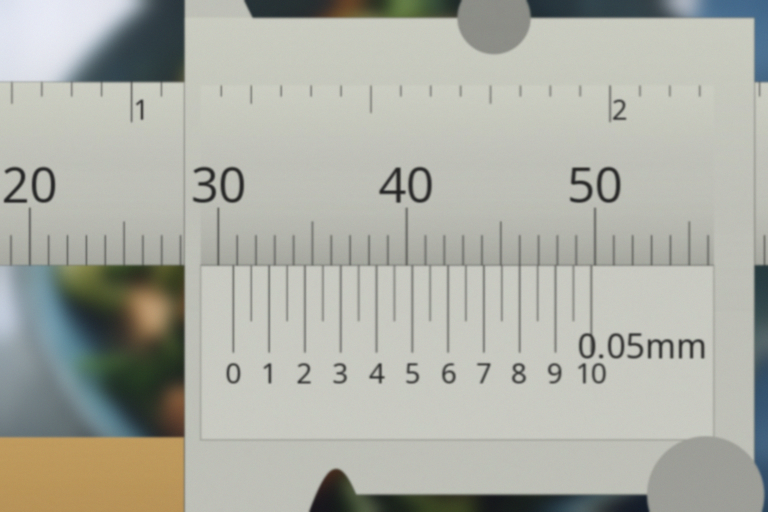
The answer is 30.8 mm
